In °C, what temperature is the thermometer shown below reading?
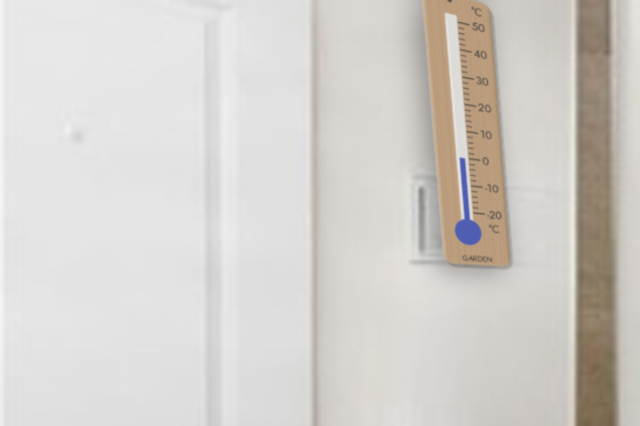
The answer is 0 °C
